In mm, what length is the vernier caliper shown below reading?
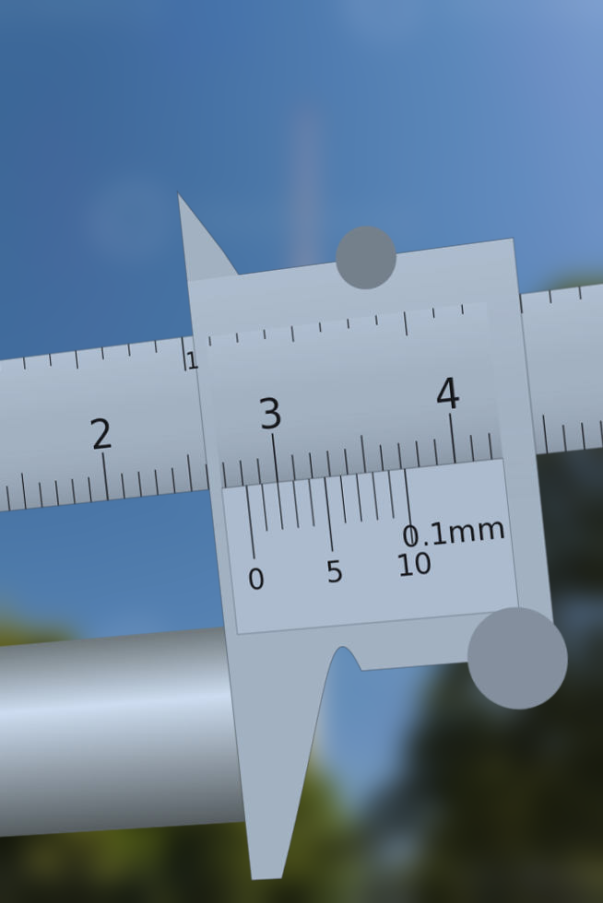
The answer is 28.2 mm
